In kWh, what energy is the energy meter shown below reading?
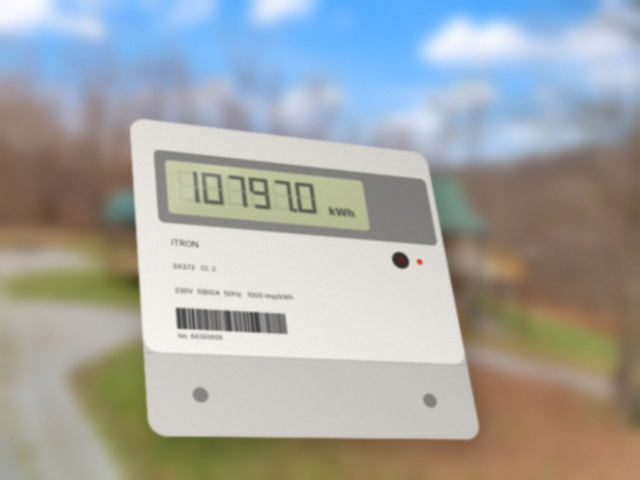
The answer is 10797.0 kWh
